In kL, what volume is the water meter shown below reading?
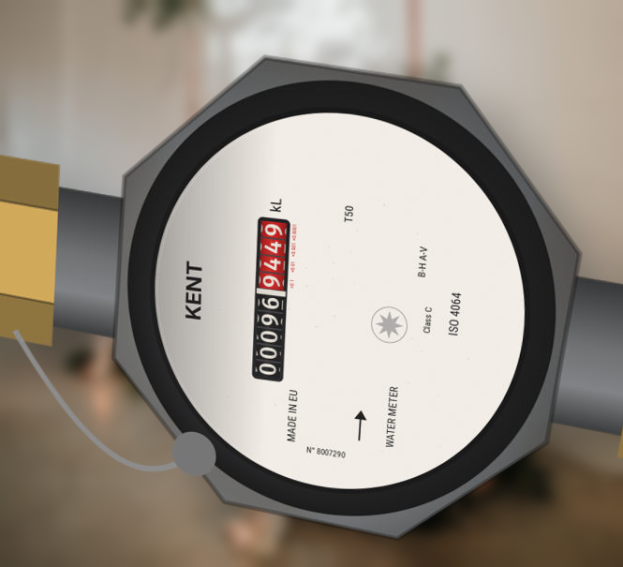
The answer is 96.9449 kL
